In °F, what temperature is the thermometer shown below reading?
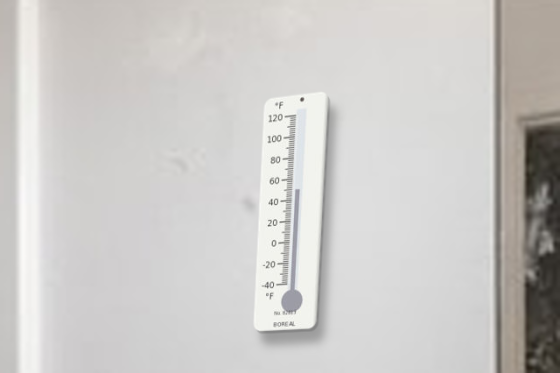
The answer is 50 °F
